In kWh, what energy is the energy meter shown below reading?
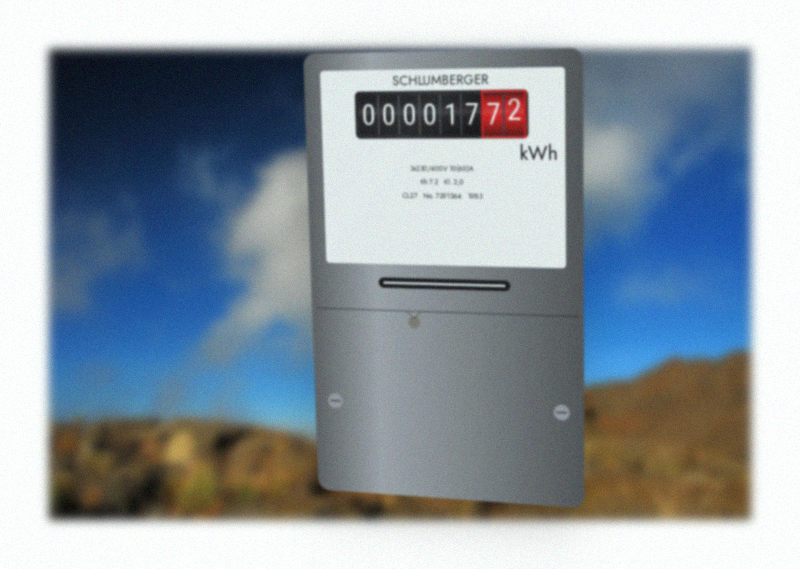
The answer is 17.72 kWh
